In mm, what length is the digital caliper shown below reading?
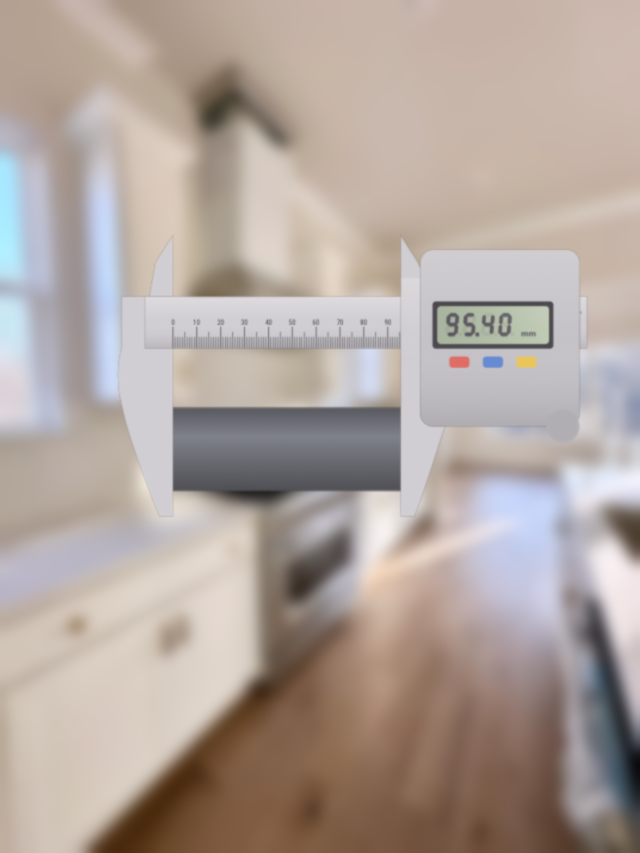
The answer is 95.40 mm
